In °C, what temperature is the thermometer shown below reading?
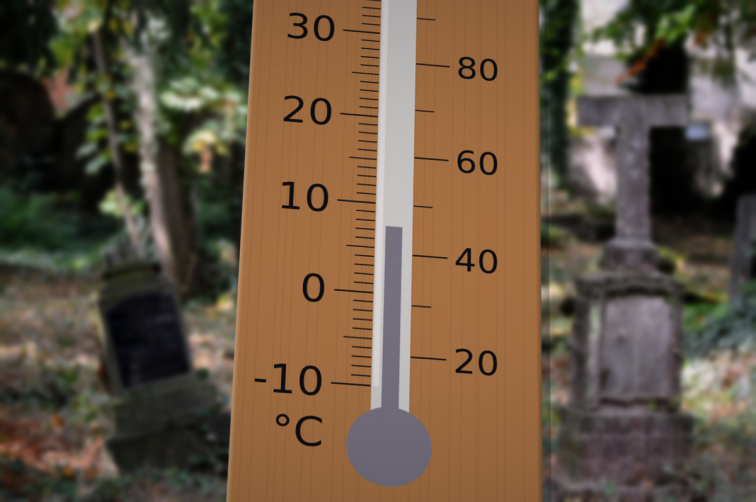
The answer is 7.5 °C
